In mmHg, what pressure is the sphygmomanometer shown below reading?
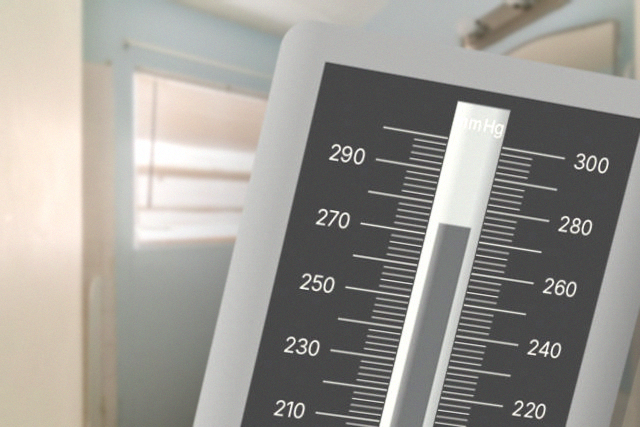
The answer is 274 mmHg
